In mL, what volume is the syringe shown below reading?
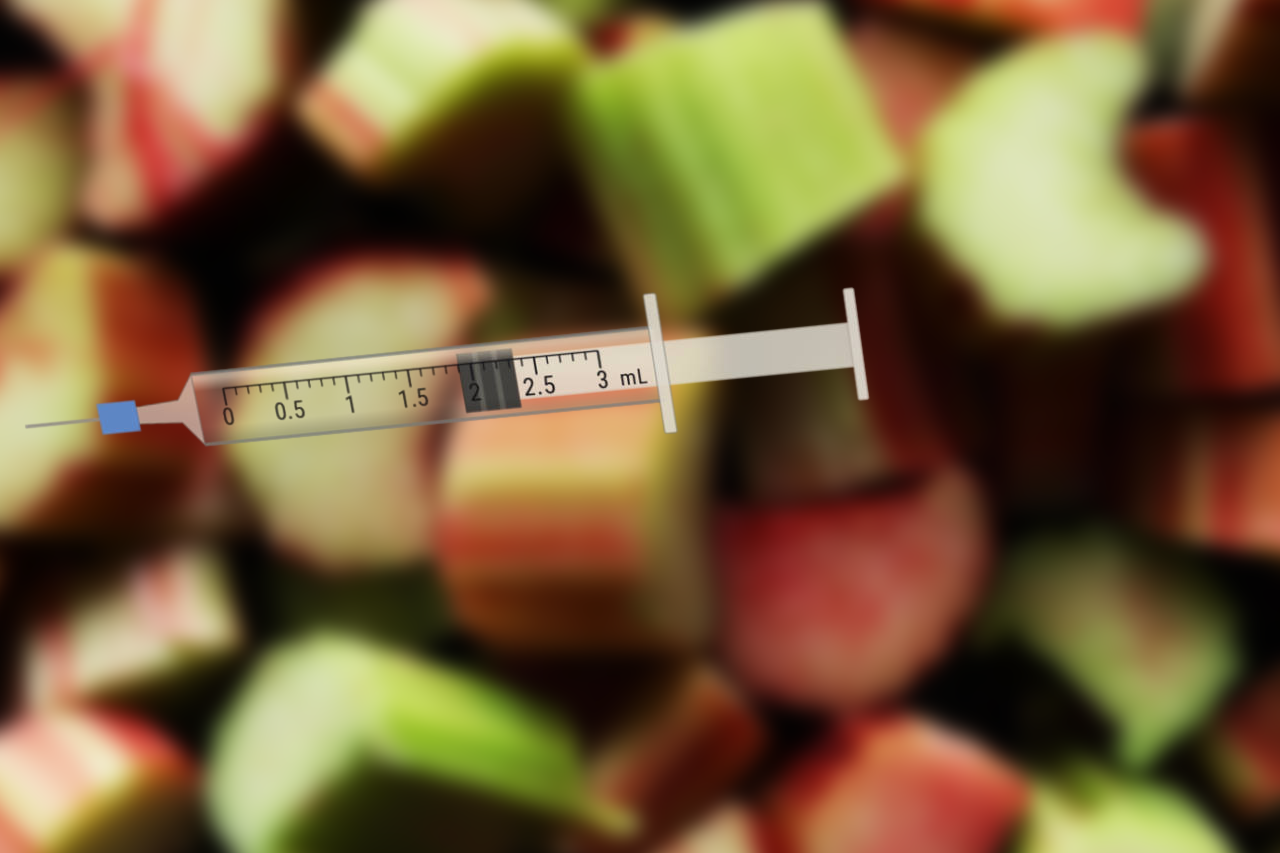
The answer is 1.9 mL
